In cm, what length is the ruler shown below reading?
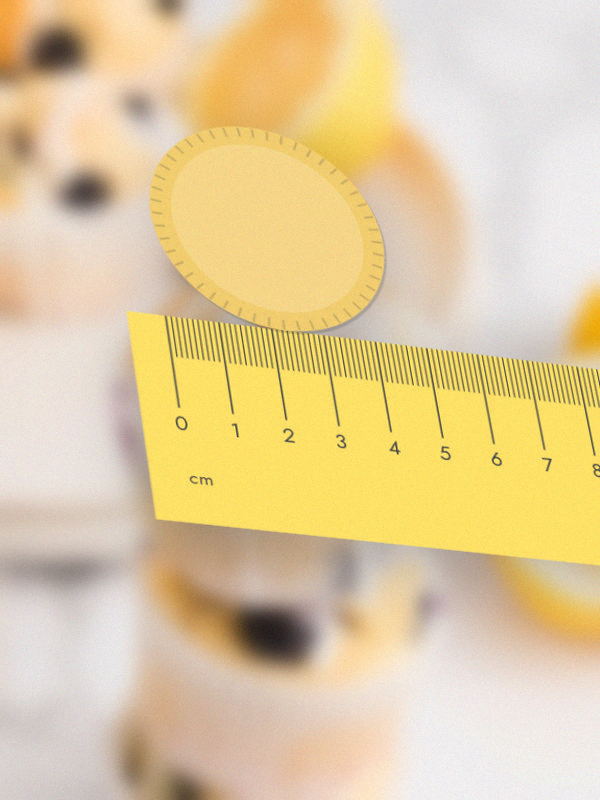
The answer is 4.5 cm
